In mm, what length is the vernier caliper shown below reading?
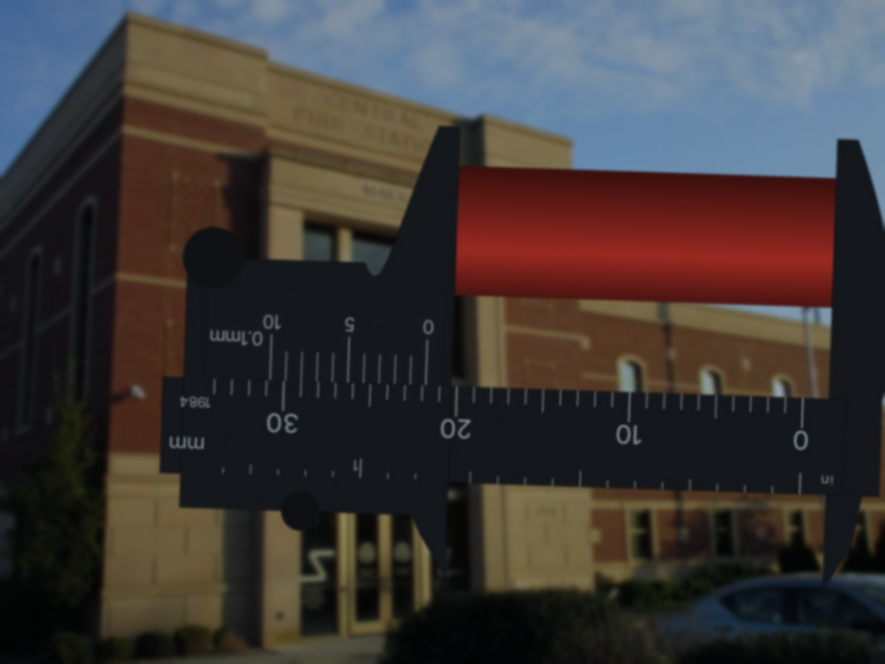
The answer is 21.8 mm
